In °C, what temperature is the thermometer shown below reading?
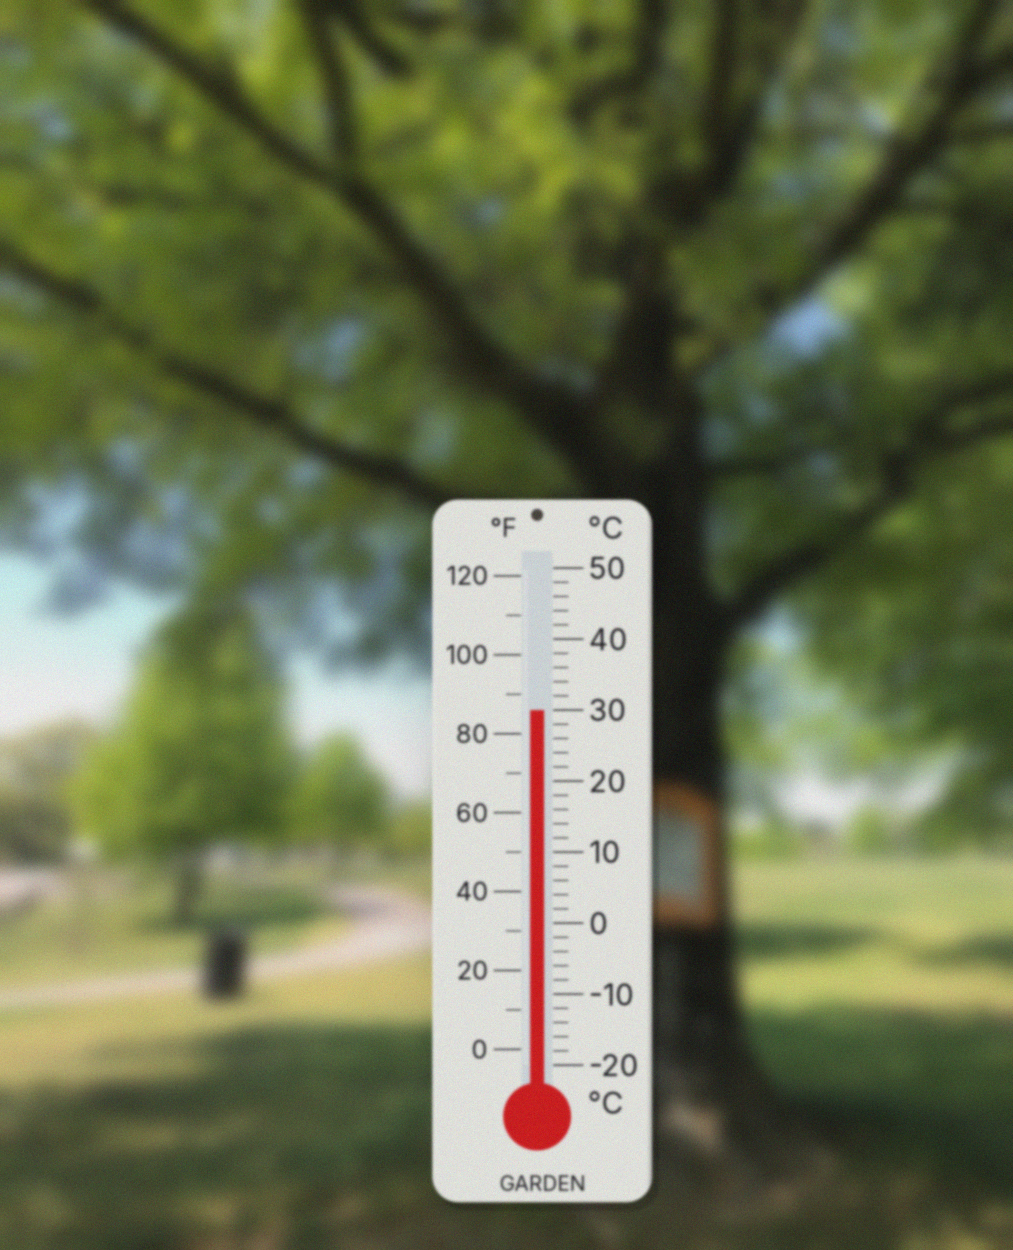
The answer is 30 °C
